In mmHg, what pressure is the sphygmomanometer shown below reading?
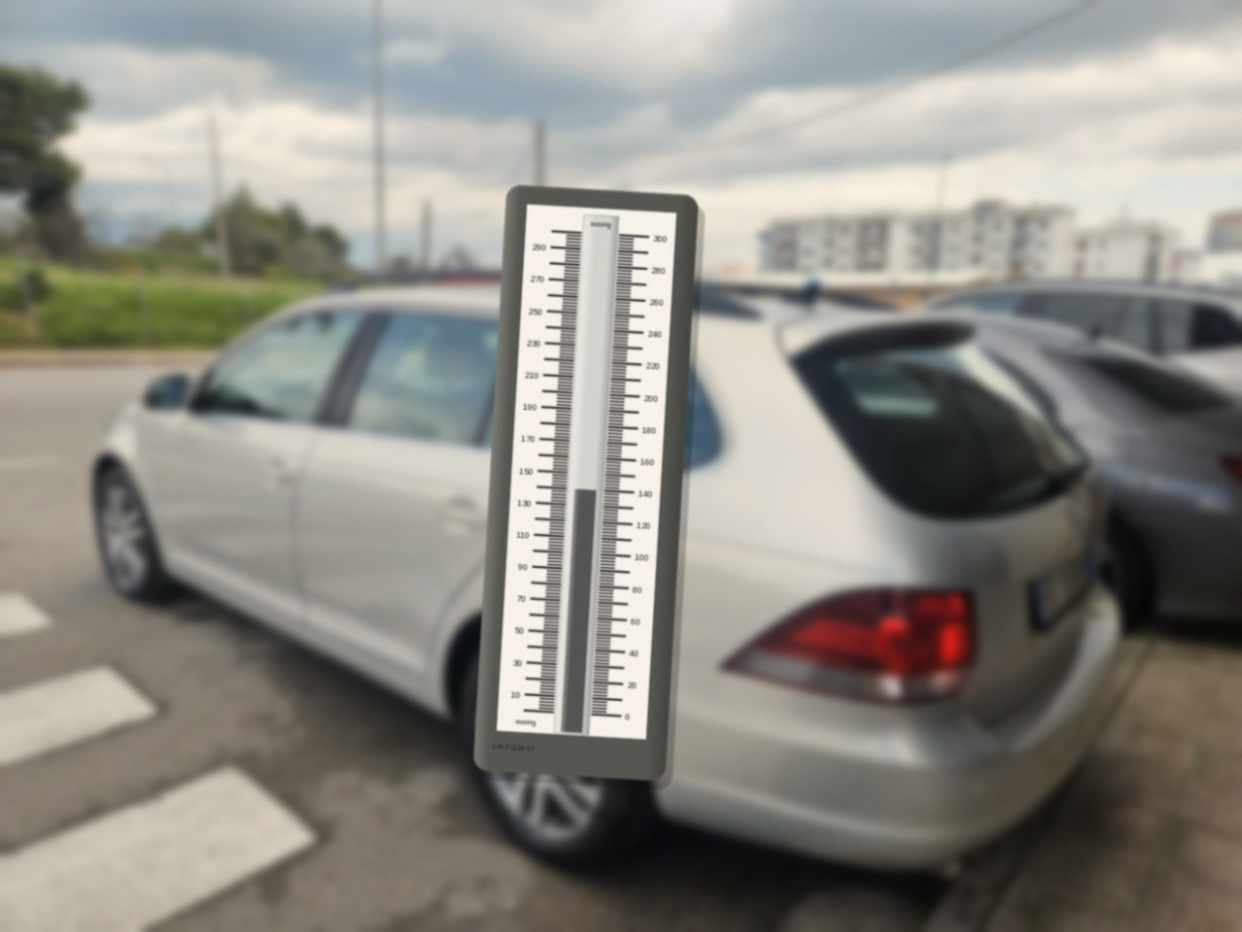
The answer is 140 mmHg
